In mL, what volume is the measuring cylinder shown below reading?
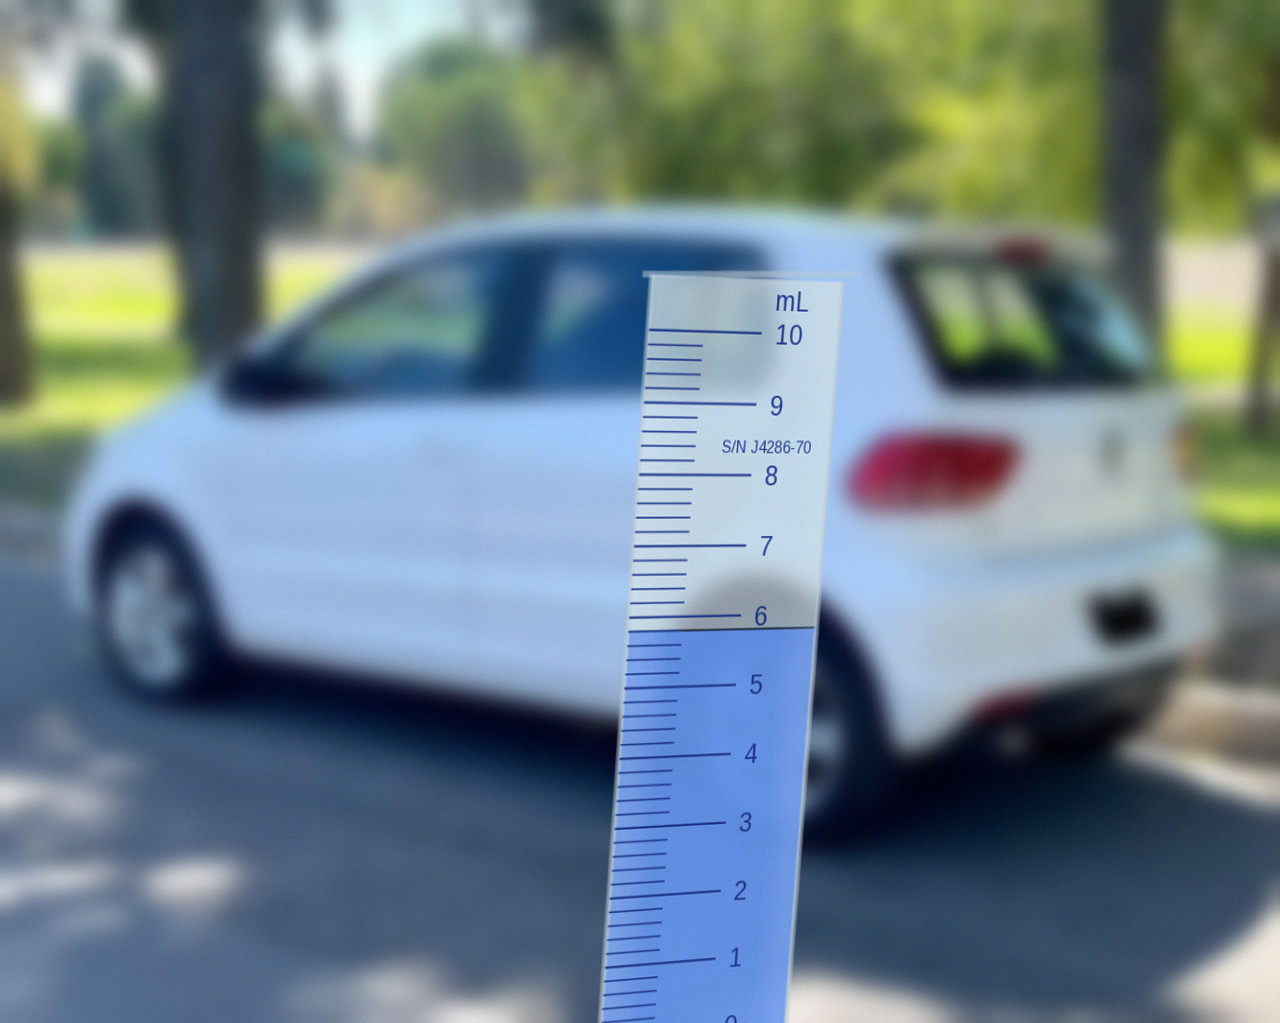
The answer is 5.8 mL
